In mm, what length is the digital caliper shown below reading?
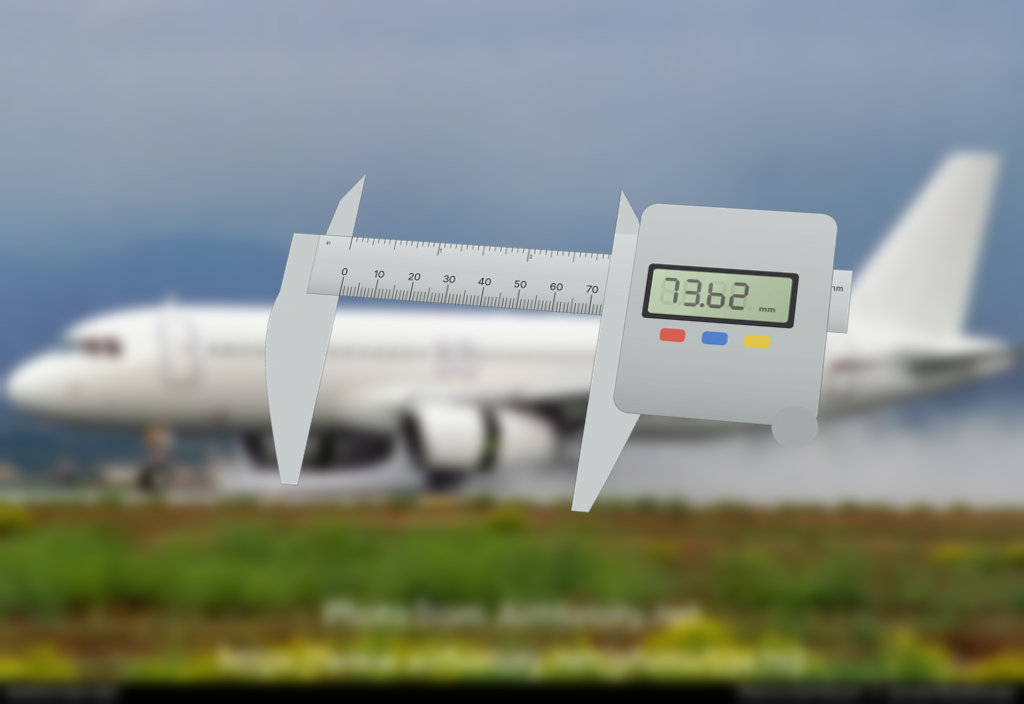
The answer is 73.62 mm
